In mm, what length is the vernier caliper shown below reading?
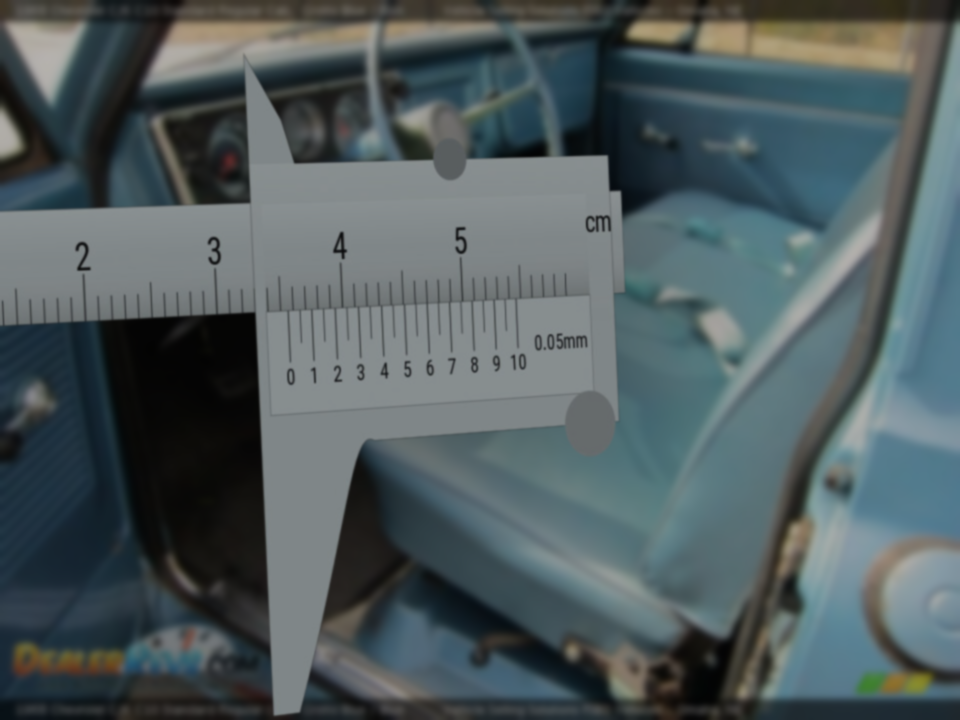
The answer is 35.6 mm
